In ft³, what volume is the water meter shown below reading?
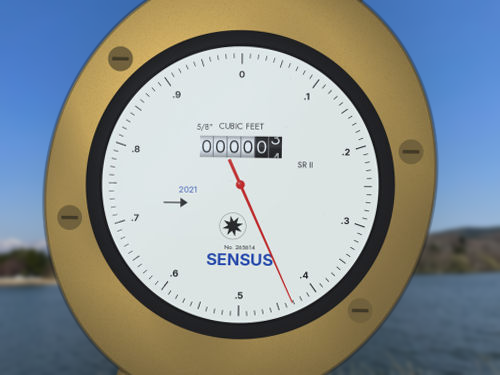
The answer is 3.43 ft³
